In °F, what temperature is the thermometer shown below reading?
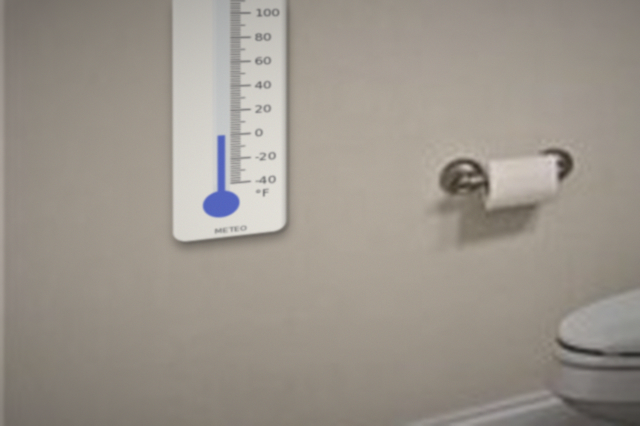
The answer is 0 °F
